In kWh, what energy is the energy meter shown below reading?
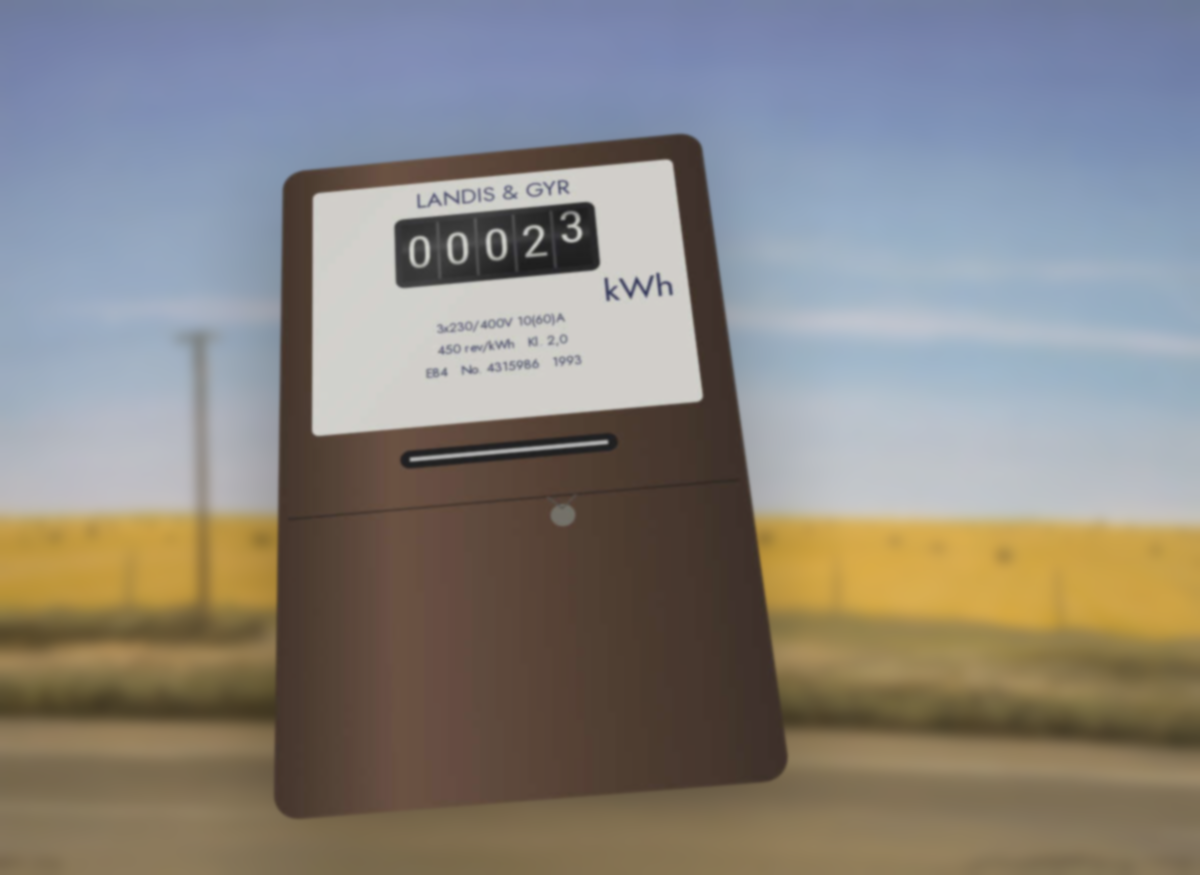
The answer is 23 kWh
